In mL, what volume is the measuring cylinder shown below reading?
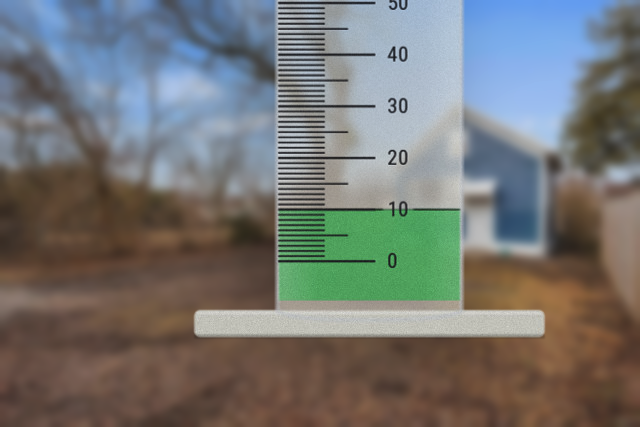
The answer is 10 mL
